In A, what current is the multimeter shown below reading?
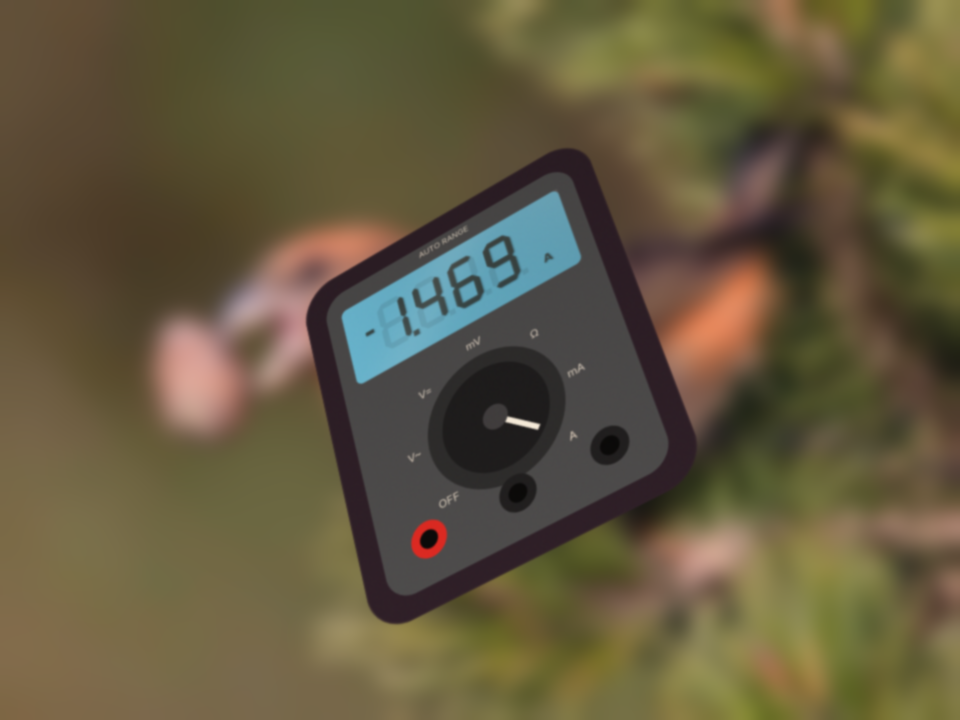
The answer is -1.469 A
